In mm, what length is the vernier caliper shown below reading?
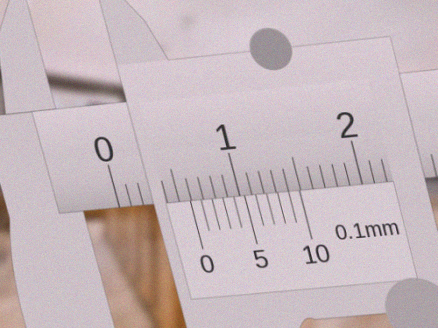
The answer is 5.9 mm
